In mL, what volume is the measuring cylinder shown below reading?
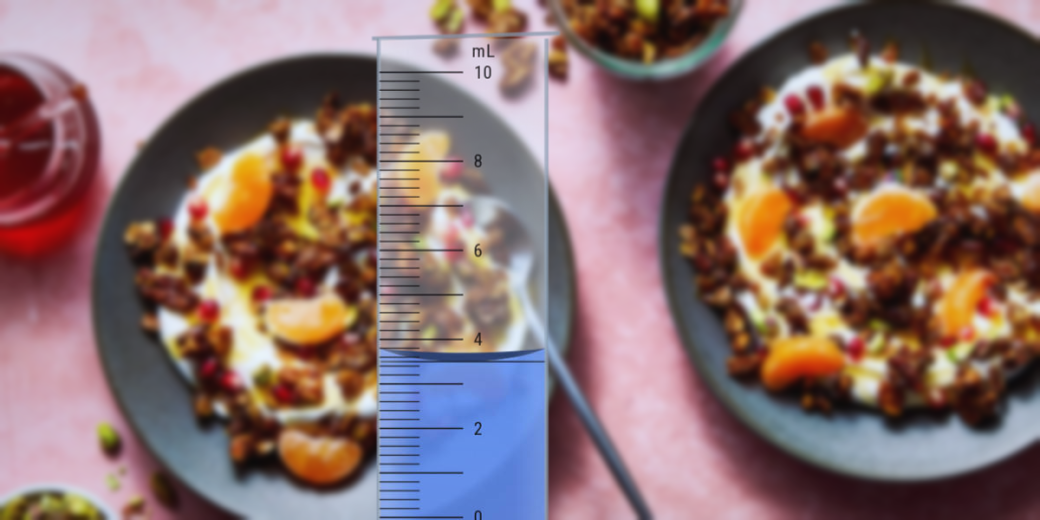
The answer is 3.5 mL
